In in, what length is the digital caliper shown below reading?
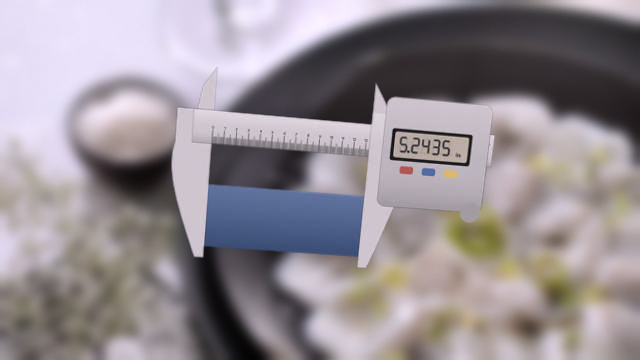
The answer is 5.2435 in
